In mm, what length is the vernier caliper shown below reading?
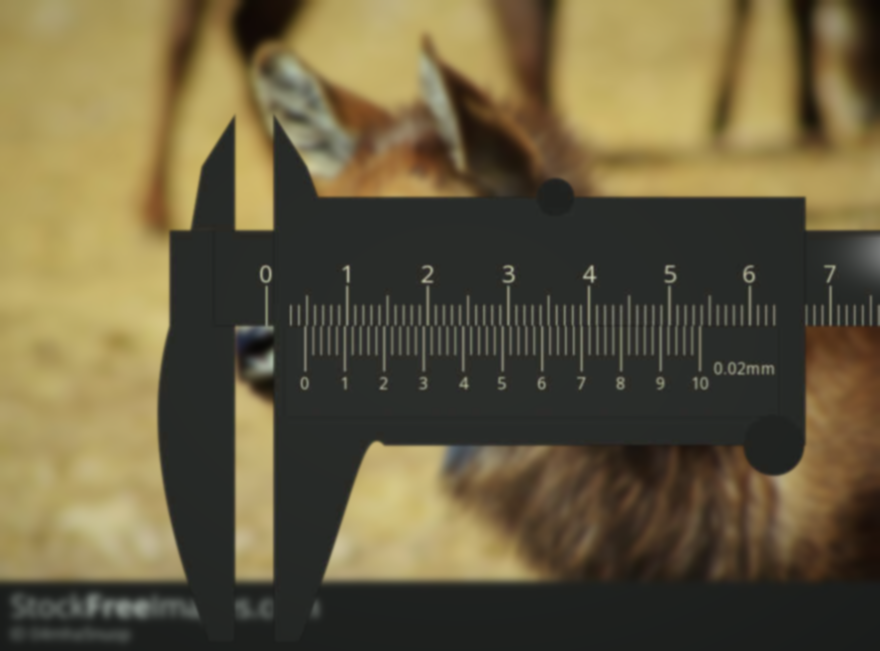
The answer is 4.8 mm
